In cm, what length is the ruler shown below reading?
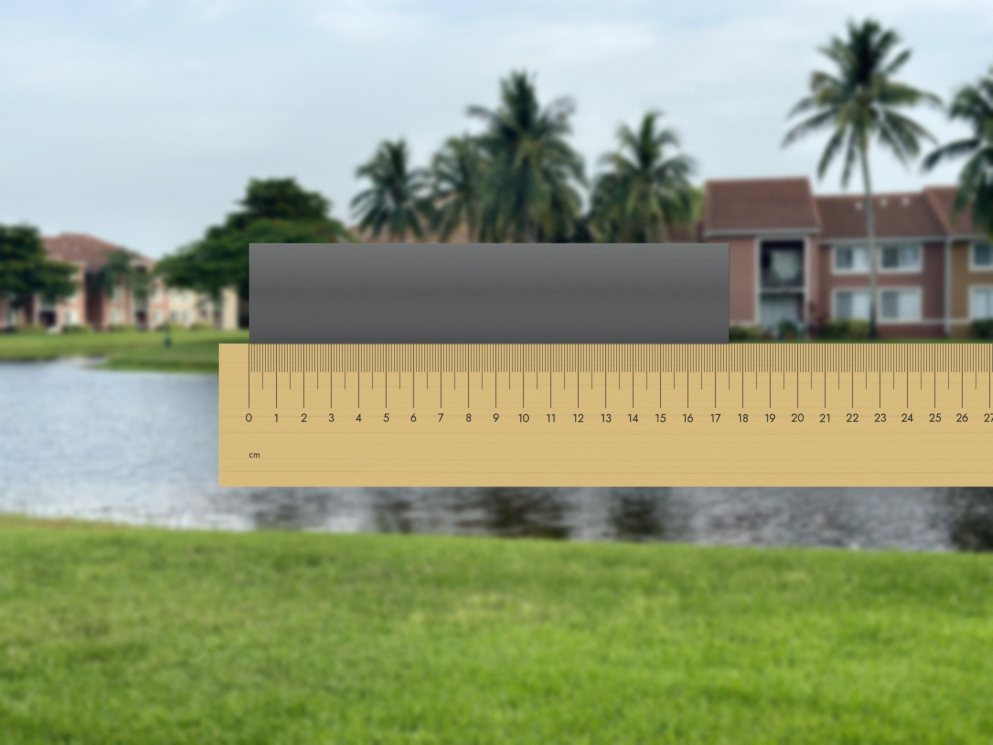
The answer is 17.5 cm
